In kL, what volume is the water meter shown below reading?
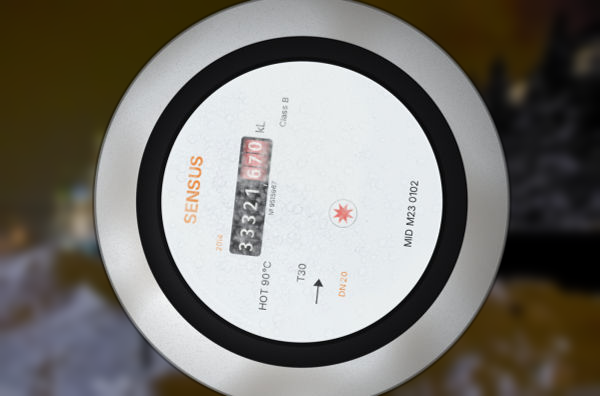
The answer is 33321.670 kL
